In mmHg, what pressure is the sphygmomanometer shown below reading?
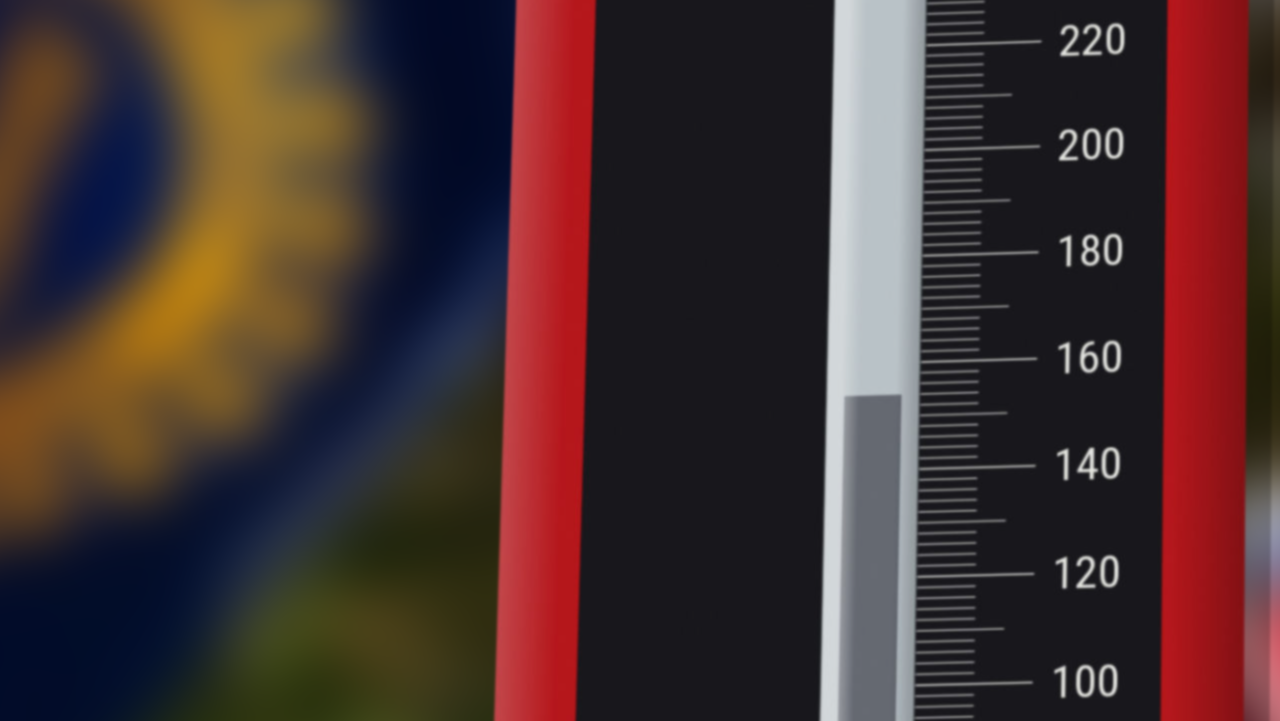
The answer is 154 mmHg
